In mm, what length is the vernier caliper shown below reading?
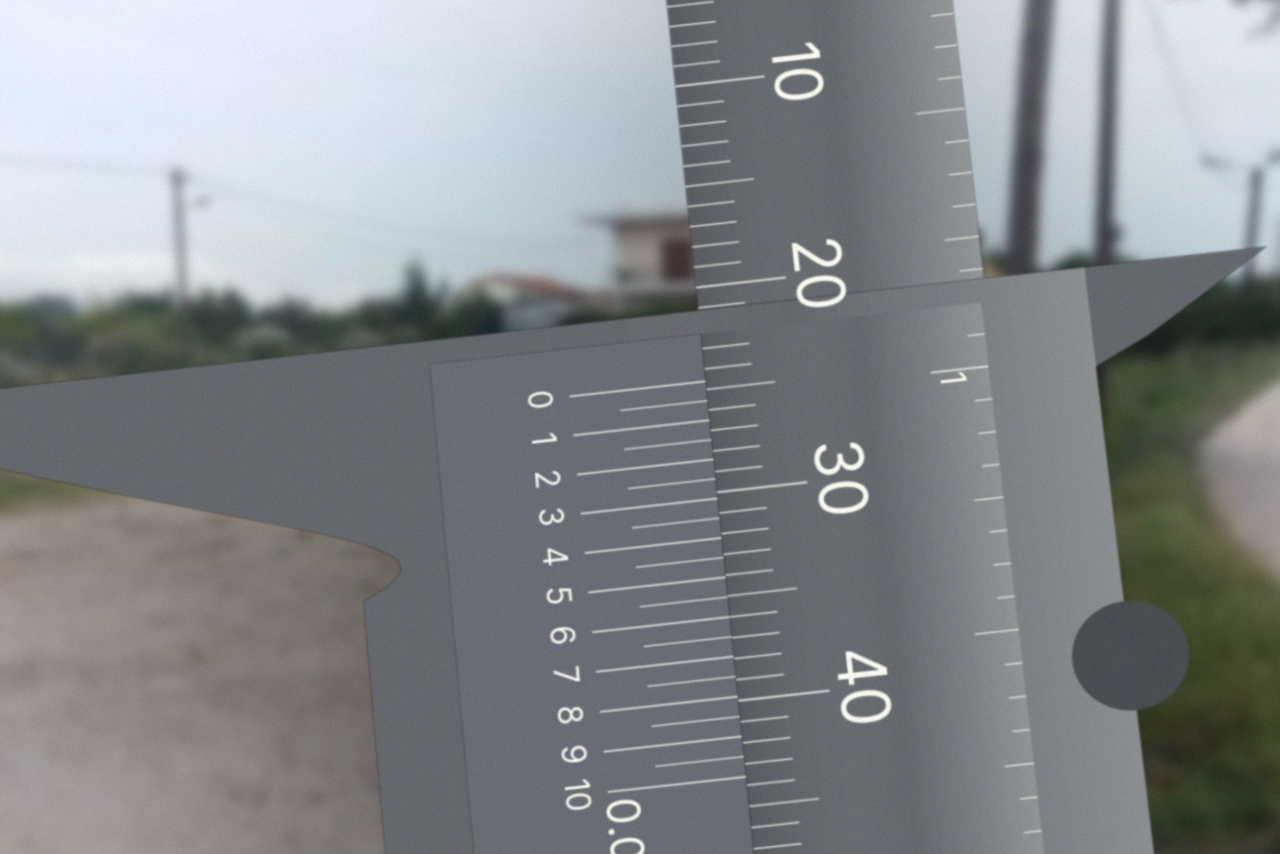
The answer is 24.6 mm
